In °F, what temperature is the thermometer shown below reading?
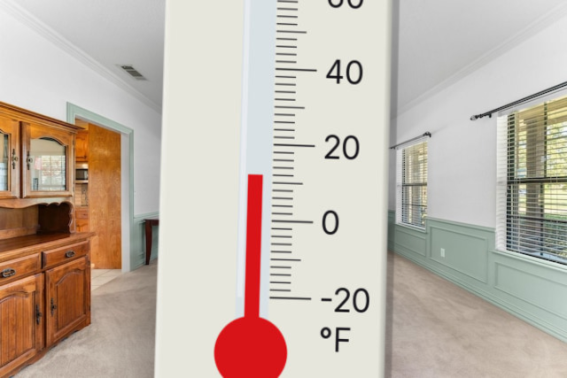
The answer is 12 °F
